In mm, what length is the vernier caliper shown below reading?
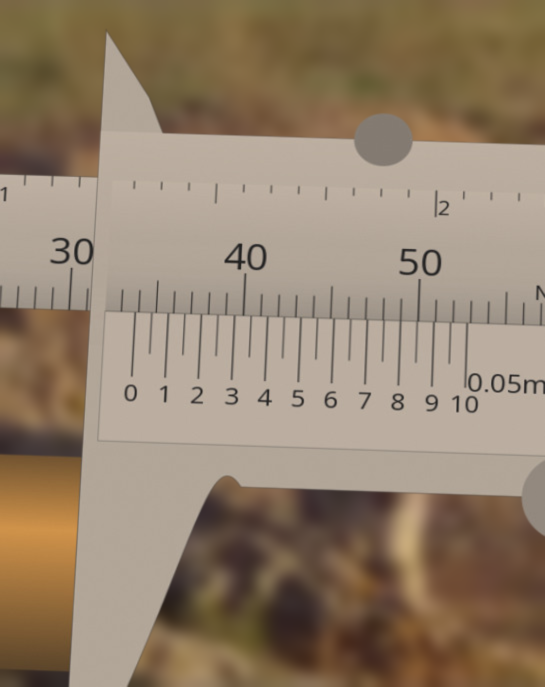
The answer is 33.8 mm
